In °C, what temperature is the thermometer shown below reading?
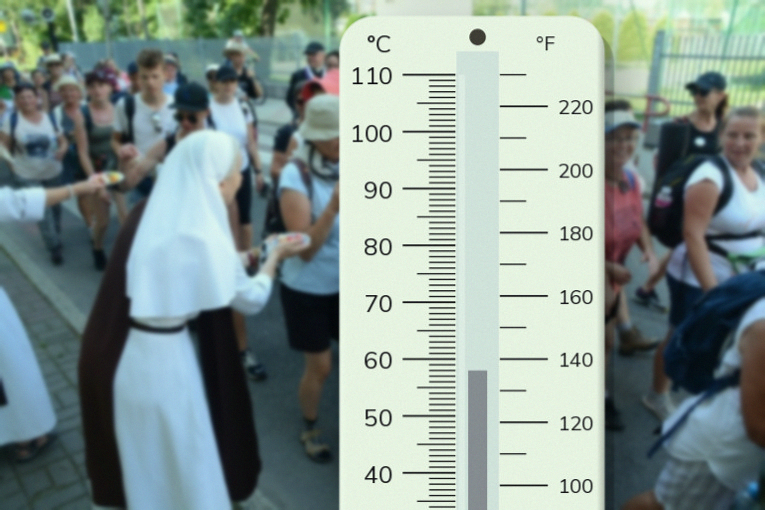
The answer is 58 °C
